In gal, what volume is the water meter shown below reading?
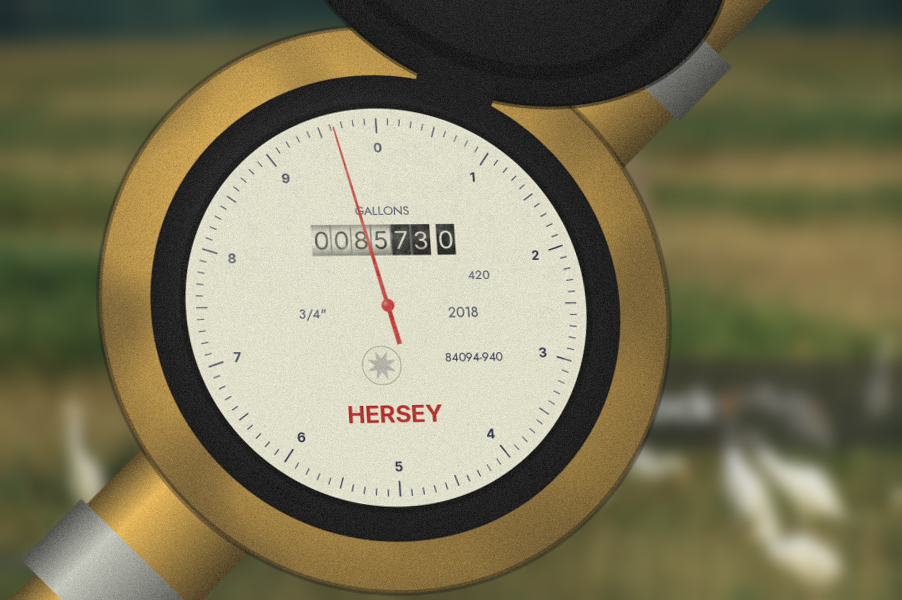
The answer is 85729.6 gal
